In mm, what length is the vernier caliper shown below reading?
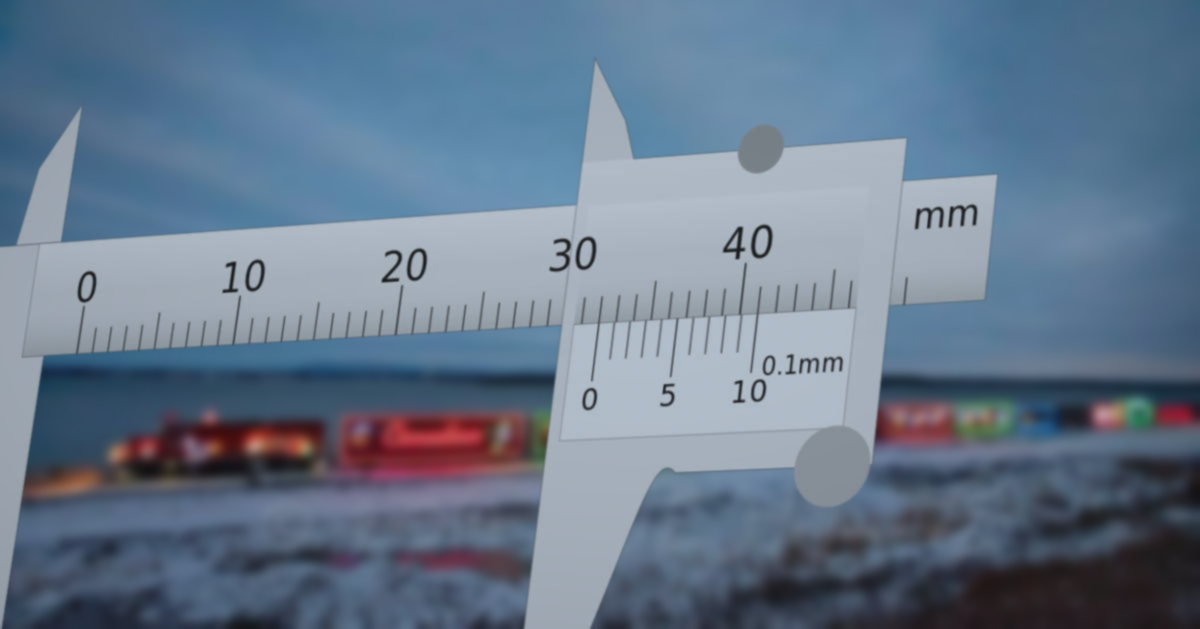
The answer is 32.0 mm
